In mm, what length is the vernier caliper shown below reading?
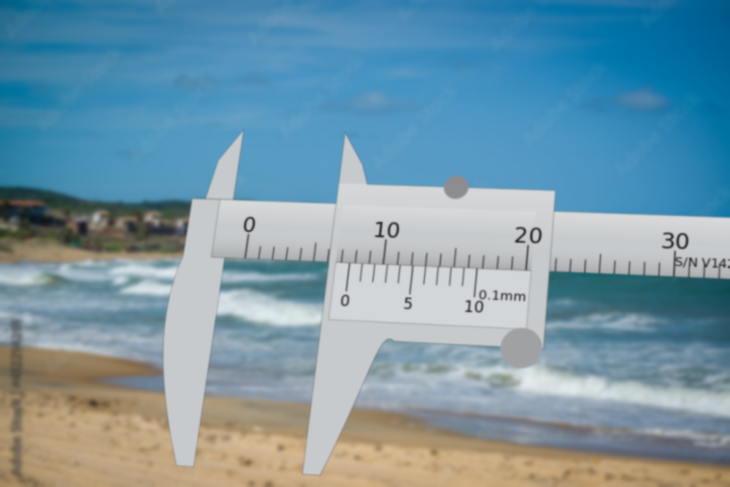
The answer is 7.6 mm
